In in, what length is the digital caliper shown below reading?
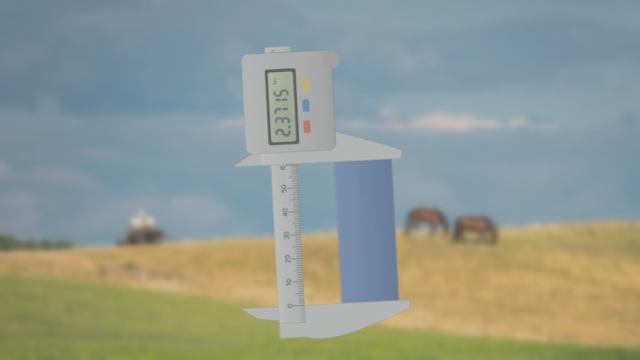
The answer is 2.3715 in
